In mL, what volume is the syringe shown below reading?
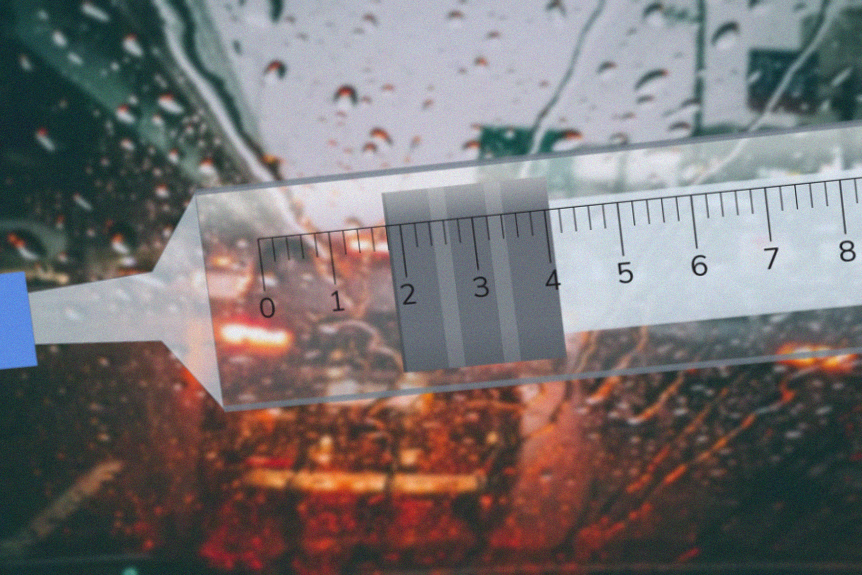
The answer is 1.8 mL
